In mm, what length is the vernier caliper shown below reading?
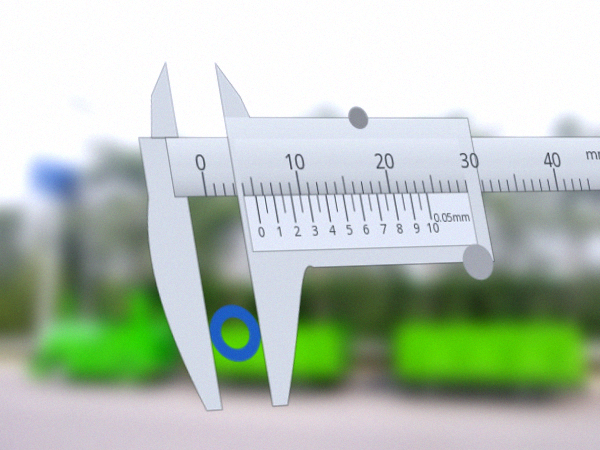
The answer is 5.2 mm
